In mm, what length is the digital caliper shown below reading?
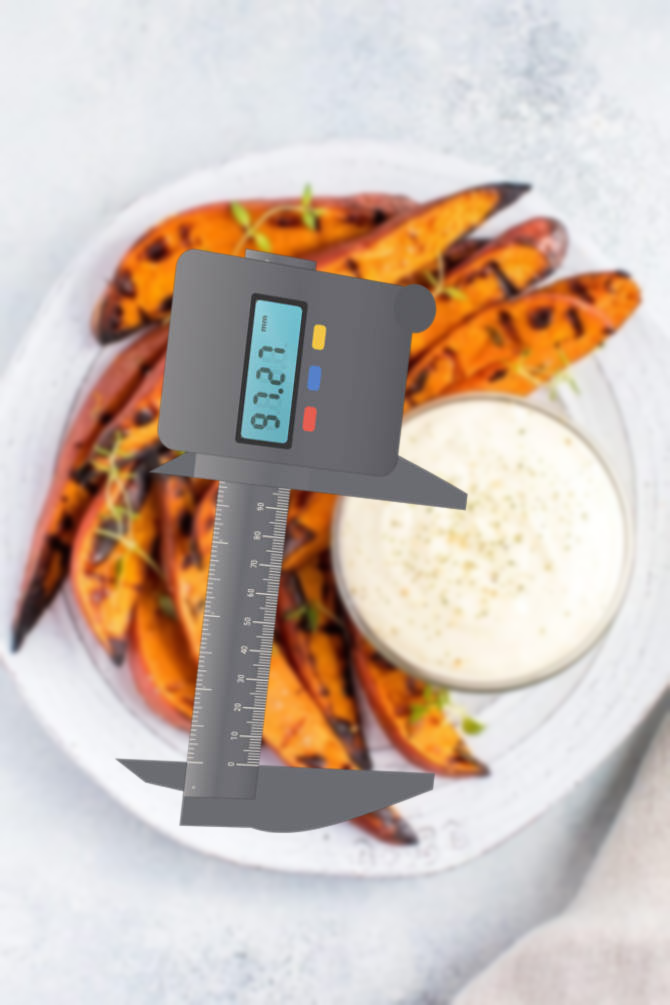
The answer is 97.27 mm
